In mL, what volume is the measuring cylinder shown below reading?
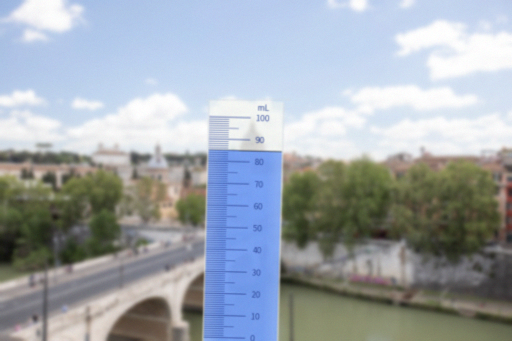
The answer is 85 mL
